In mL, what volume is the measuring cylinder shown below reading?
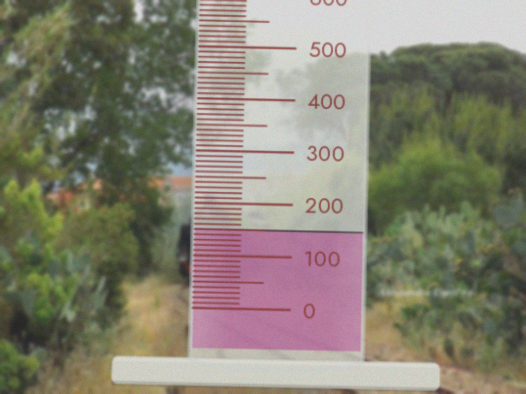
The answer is 150 mL
